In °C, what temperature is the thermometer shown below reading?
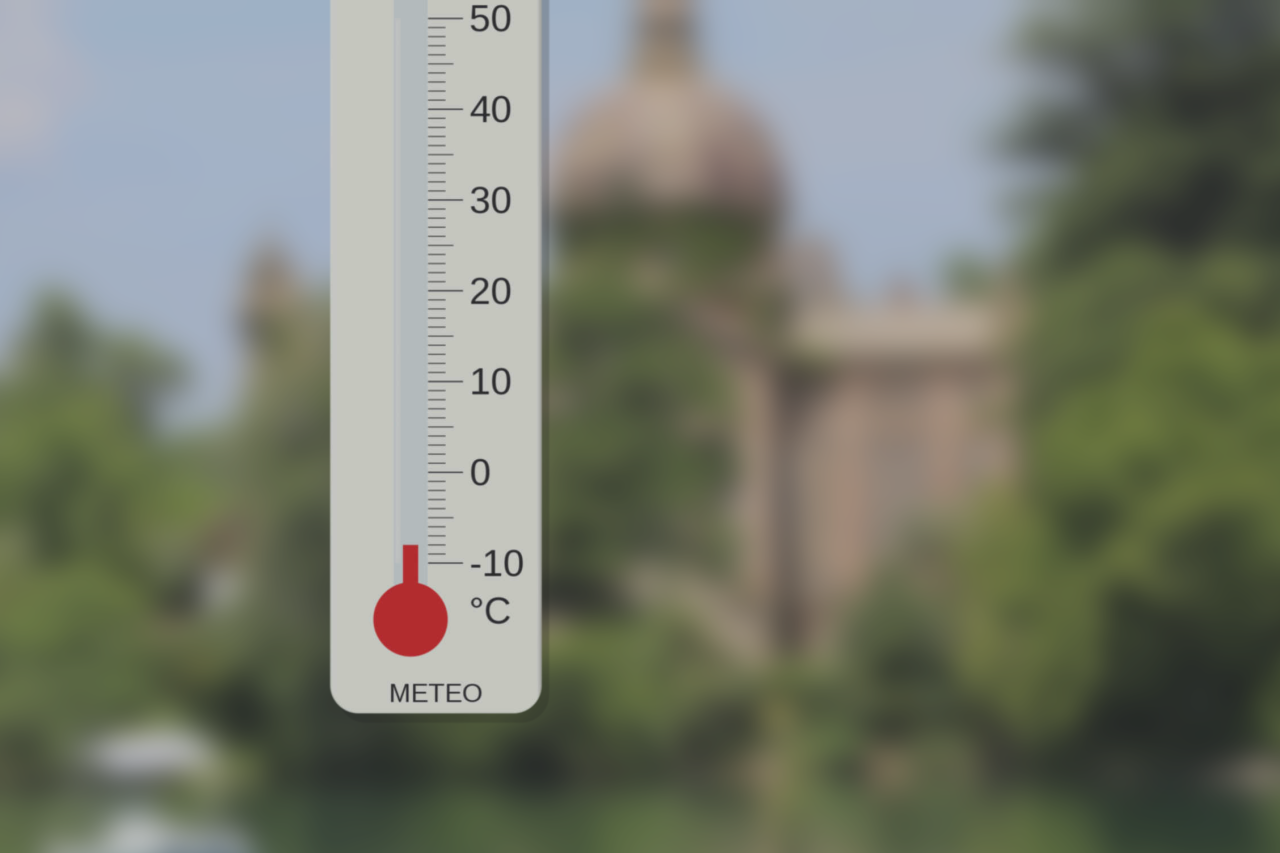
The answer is -8 °C
